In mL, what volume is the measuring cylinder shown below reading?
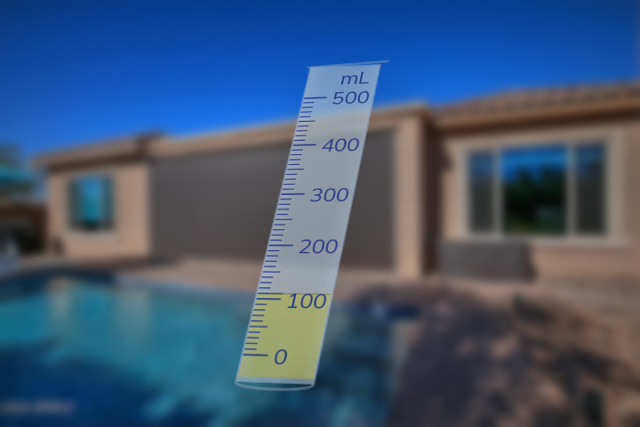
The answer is 110 mL
